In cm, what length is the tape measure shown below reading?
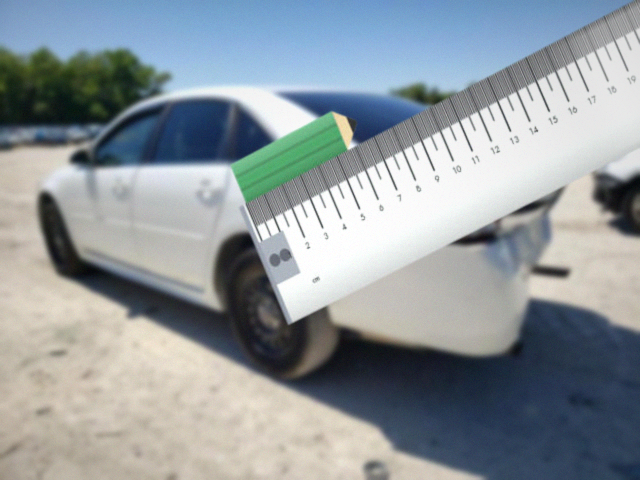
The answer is 6.5 cm
